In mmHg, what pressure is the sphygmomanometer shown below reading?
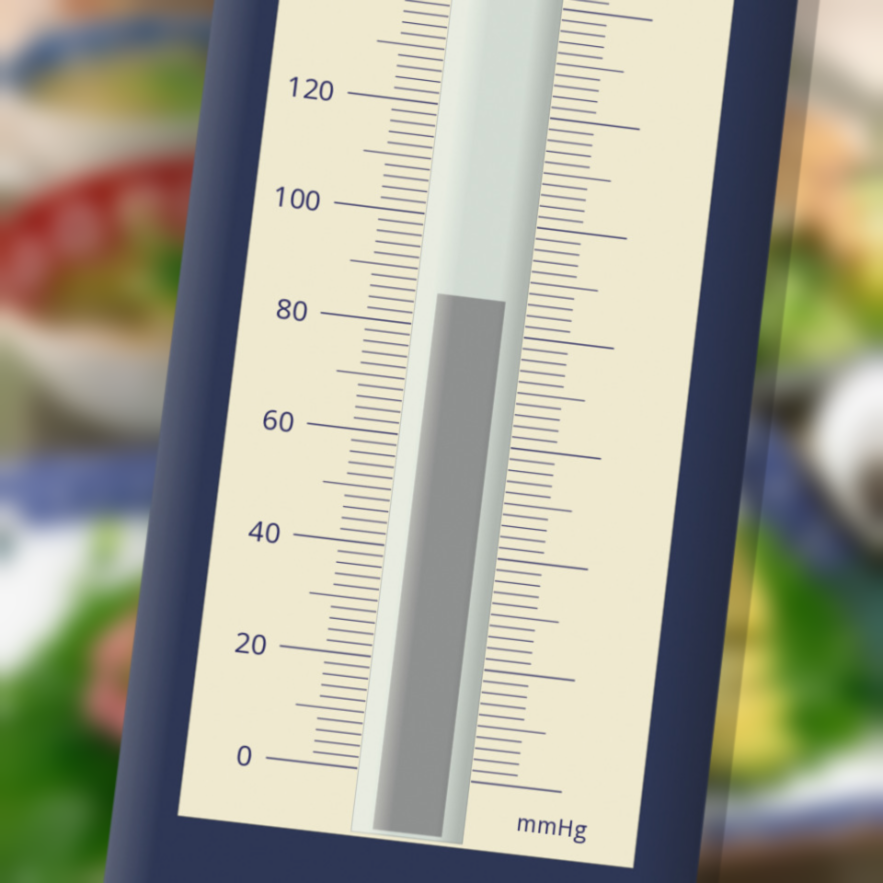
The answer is 86 mmHg
